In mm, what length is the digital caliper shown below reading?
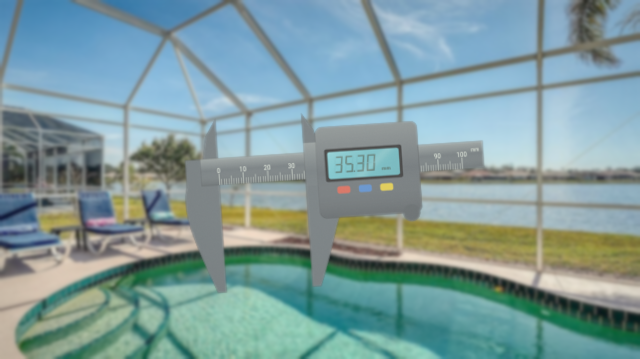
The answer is 35.30 mm
